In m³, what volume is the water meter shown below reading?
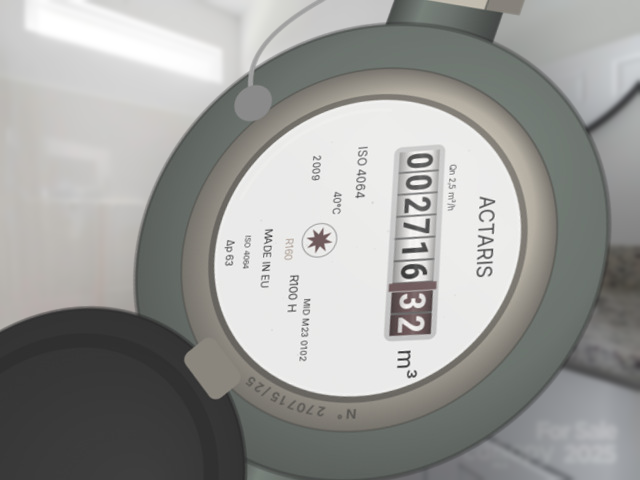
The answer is 2716.32 m³
